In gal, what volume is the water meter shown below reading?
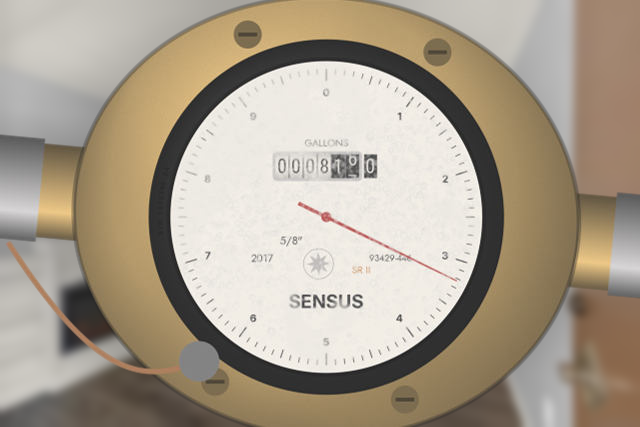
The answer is 8163.2 gal
